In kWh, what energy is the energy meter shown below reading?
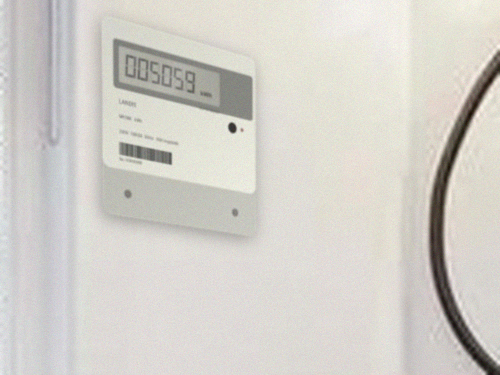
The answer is 5059 kWh
